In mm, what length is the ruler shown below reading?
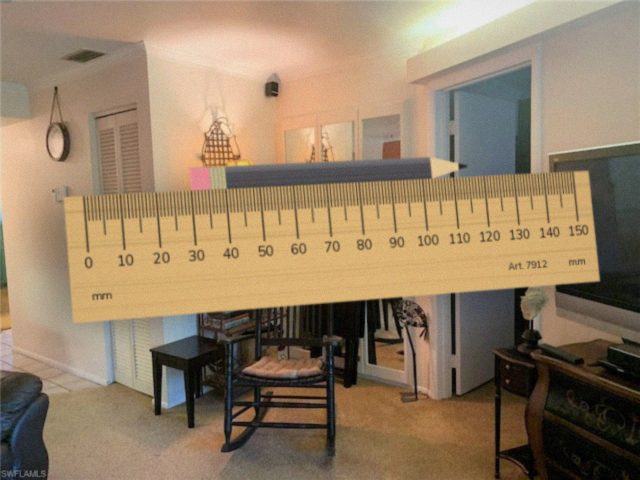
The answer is 85 mm
